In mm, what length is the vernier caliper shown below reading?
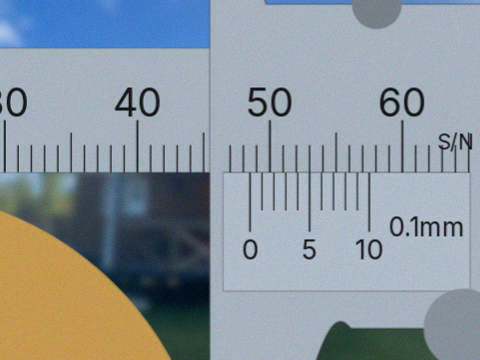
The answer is 48.5 mm
